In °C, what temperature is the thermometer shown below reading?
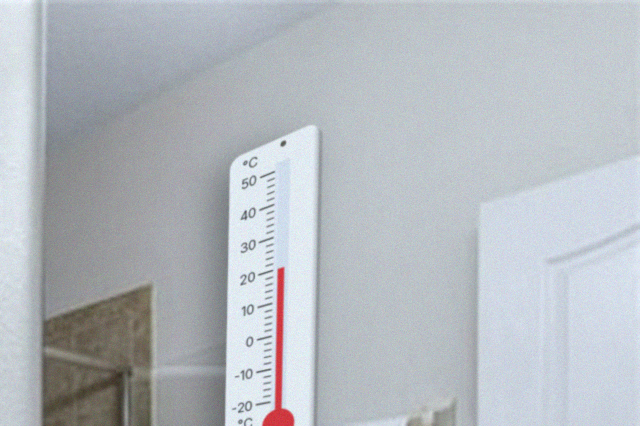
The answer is 20 °C
